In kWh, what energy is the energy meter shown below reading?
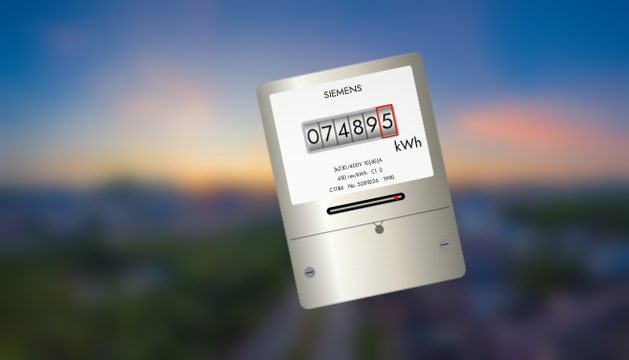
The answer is 7489.5 kWh
